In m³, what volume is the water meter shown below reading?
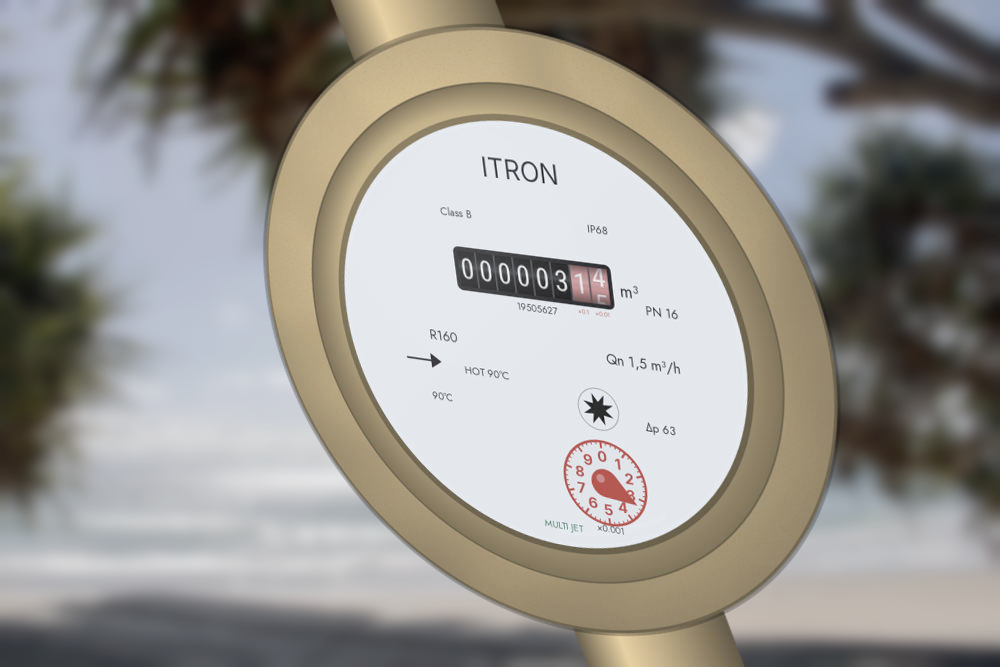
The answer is 3.143 m³
